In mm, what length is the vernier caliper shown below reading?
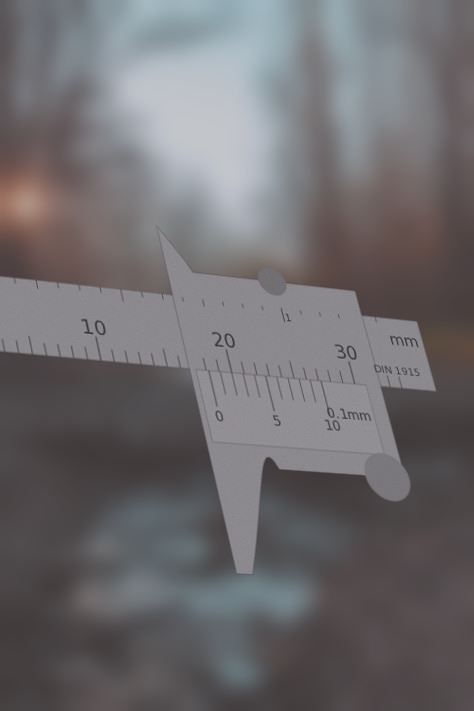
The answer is 18.2 mm
